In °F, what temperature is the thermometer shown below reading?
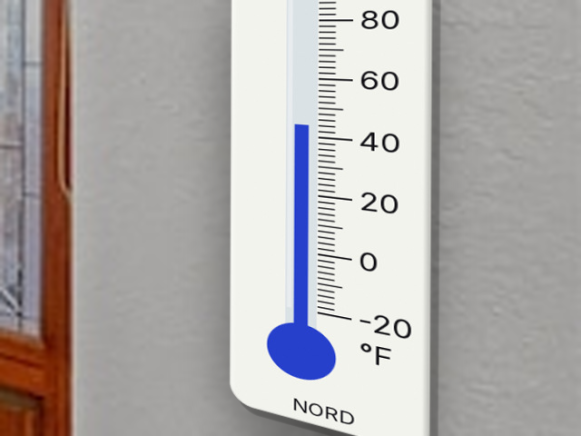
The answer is 44 °F
